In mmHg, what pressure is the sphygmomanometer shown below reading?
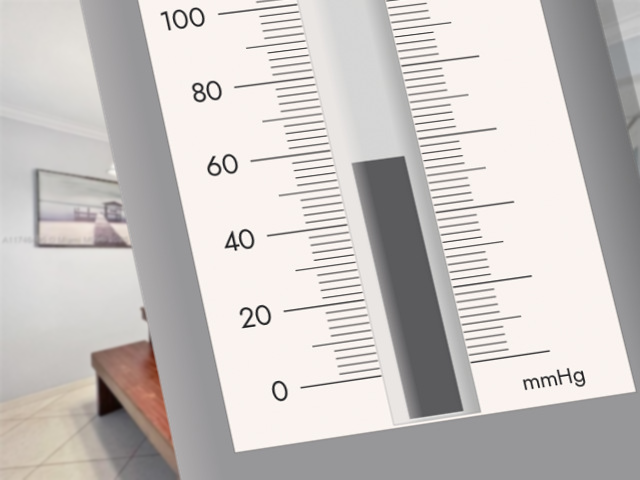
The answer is 56 mmHg
